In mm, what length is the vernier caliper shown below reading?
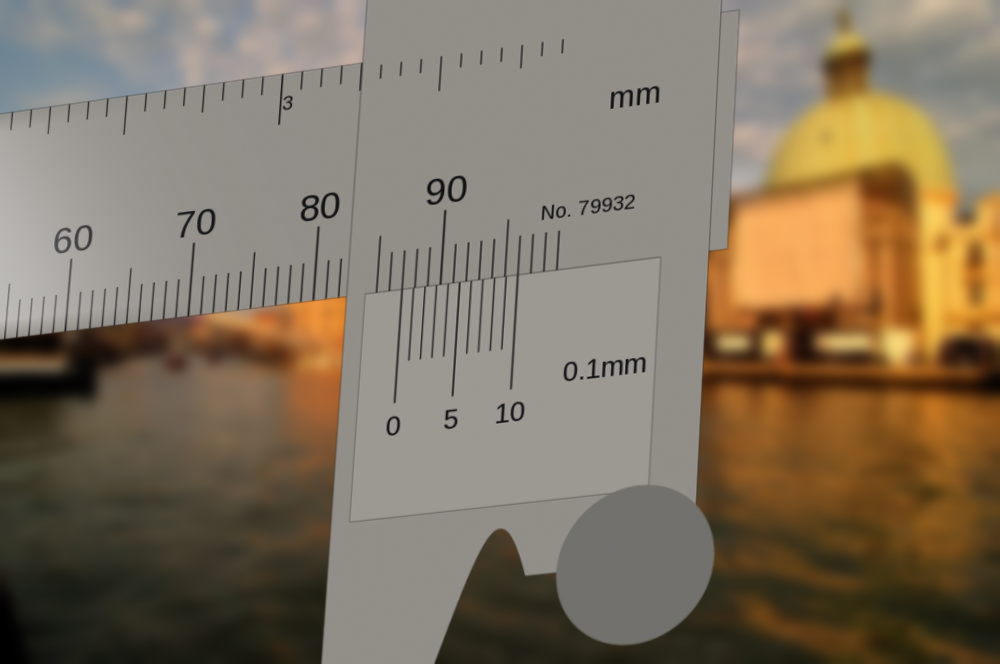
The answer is 87.0 mm
